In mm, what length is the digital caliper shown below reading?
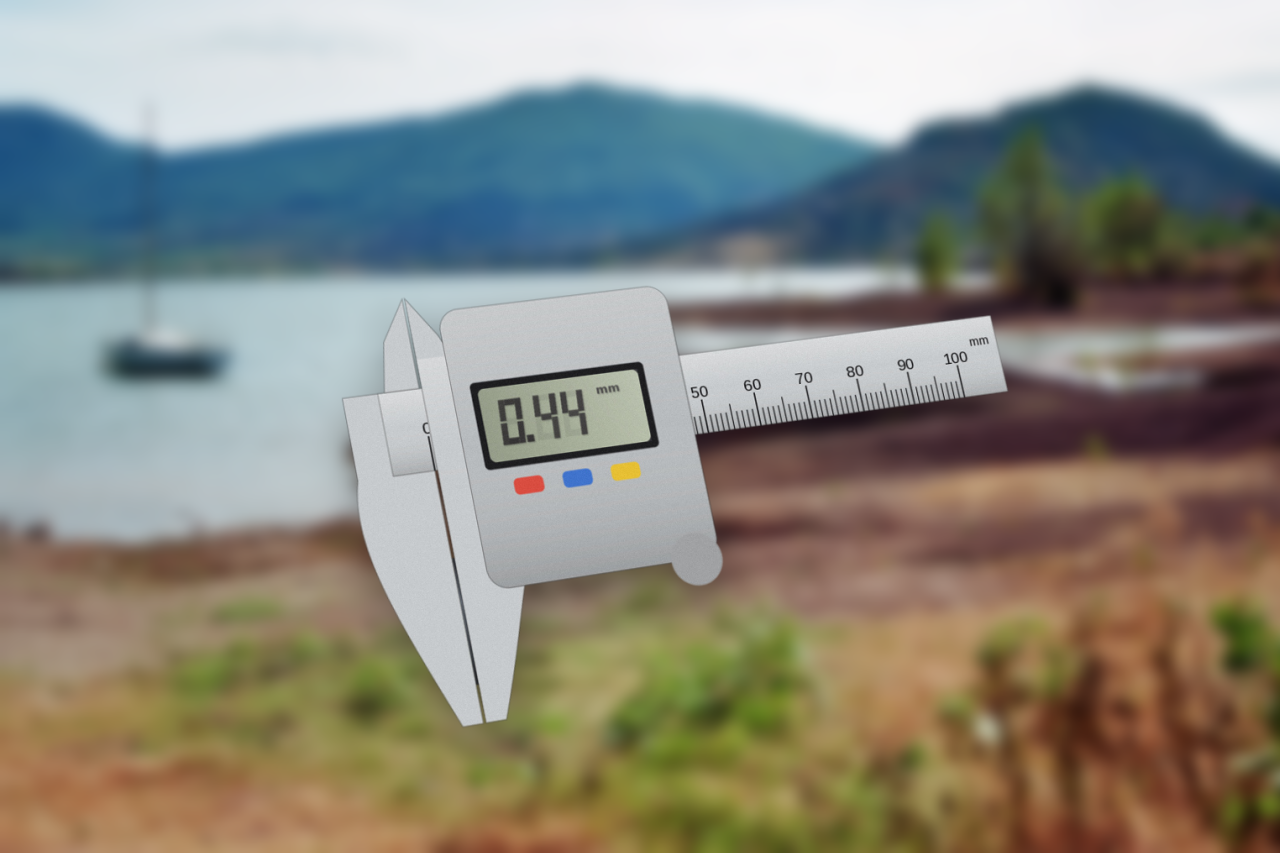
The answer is 0.44 mm
